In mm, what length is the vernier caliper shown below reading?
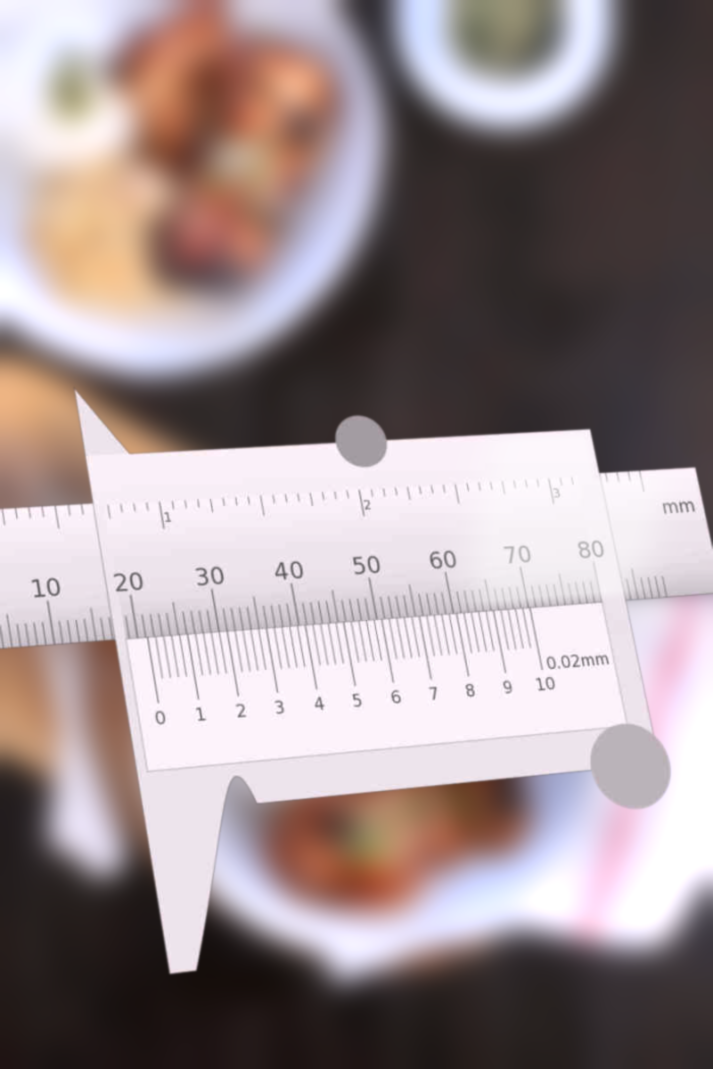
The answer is 21.2 mm
